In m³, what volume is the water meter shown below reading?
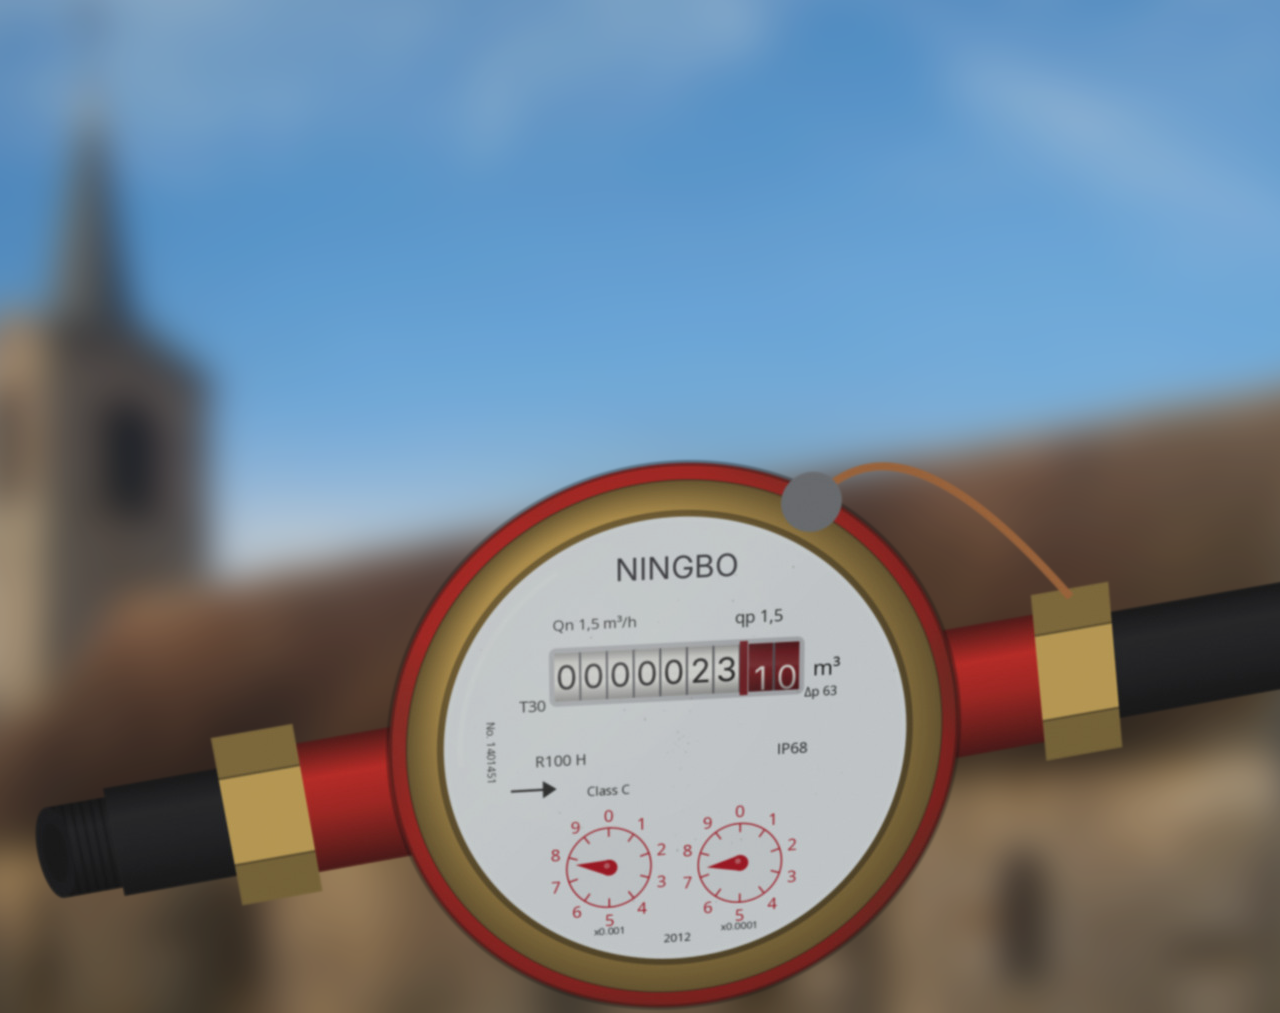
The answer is 23.0977 m³
